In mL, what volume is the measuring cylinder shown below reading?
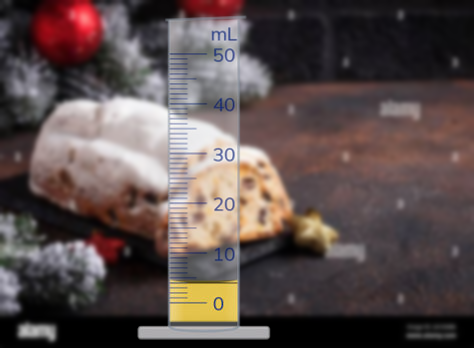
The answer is 4 mL
